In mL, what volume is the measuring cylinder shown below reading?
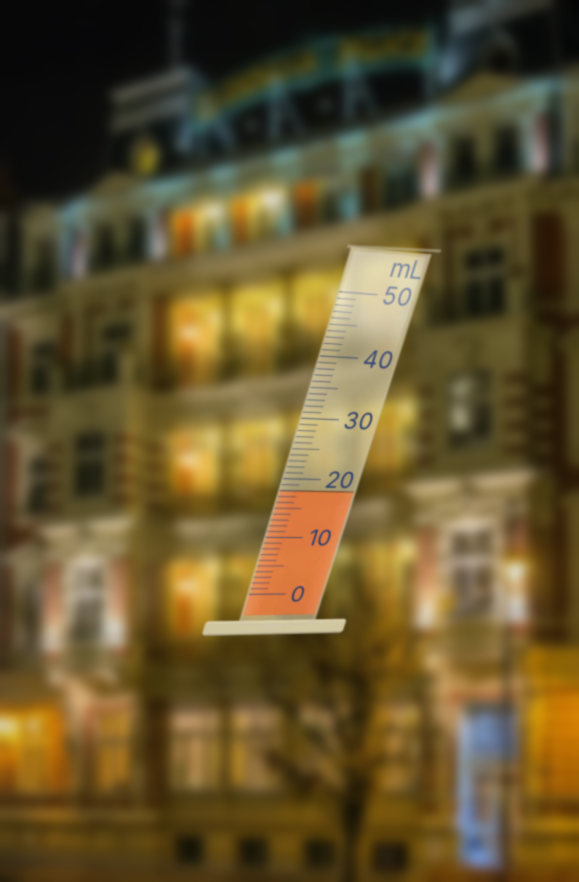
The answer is 18 mL
